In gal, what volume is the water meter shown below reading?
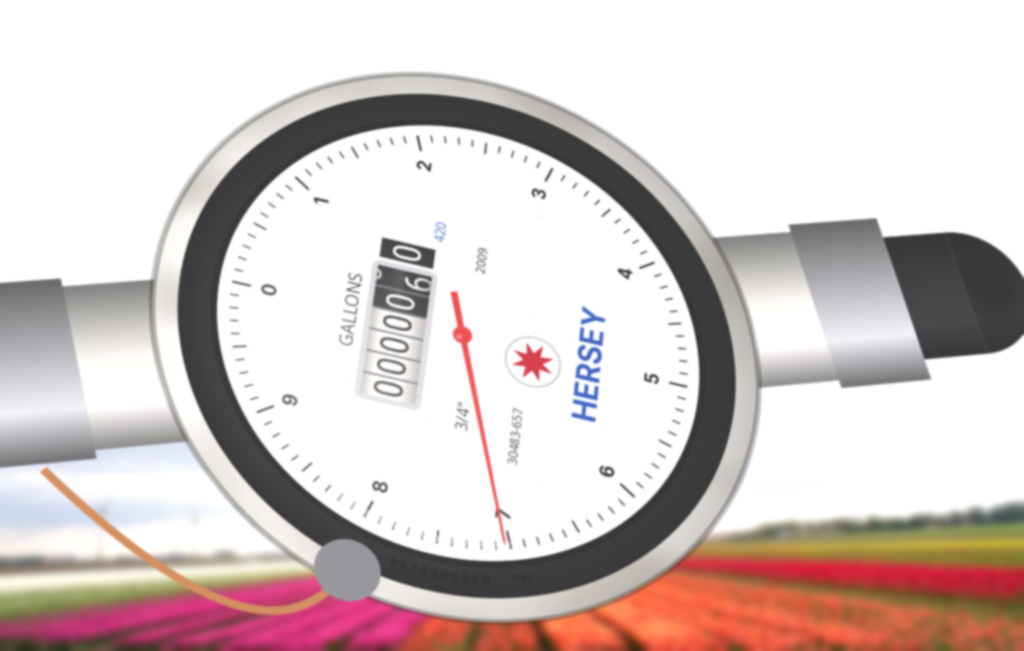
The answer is 57.0 gal
